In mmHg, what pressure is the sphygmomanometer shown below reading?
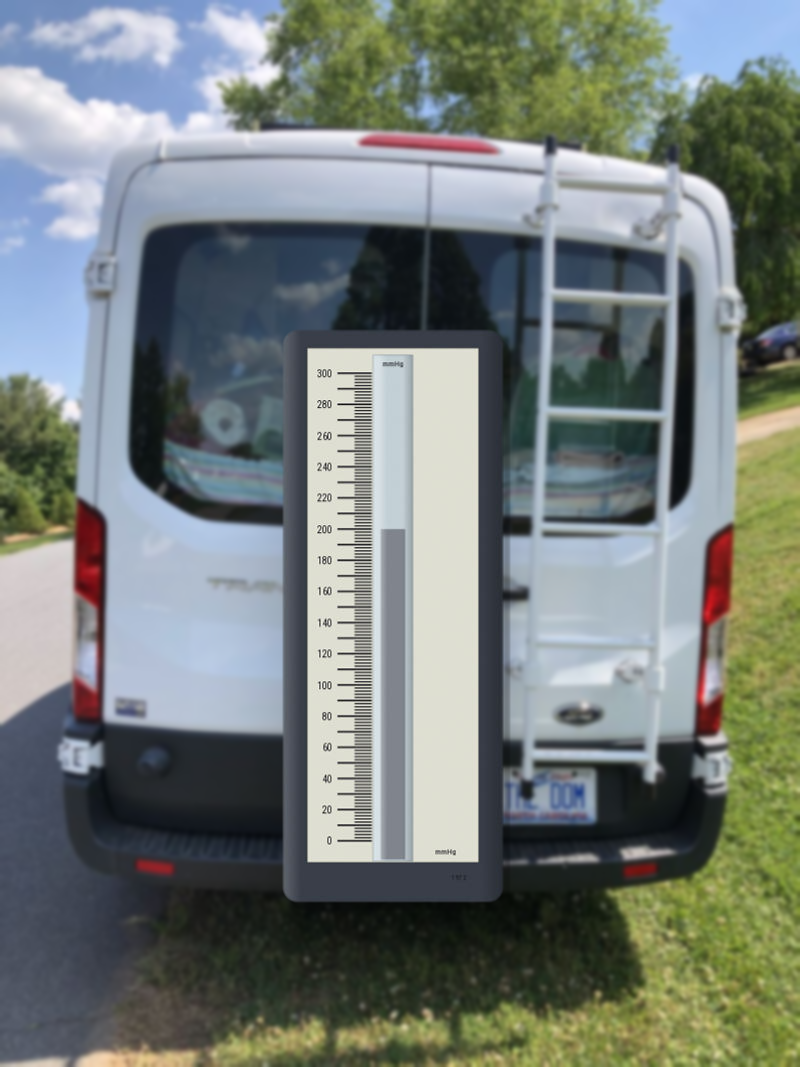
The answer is 200 mmHg
